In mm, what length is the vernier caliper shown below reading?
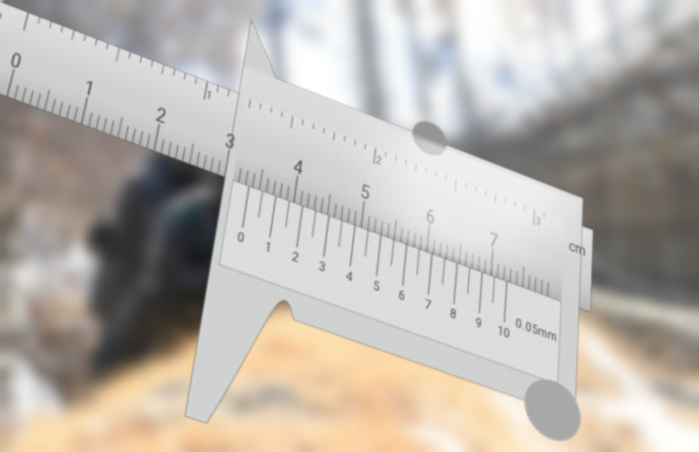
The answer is 33.5 mm
